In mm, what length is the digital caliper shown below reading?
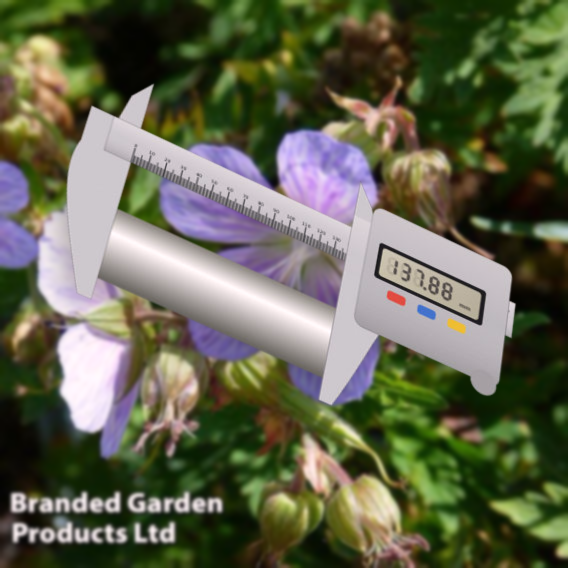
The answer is 137.88 mm
